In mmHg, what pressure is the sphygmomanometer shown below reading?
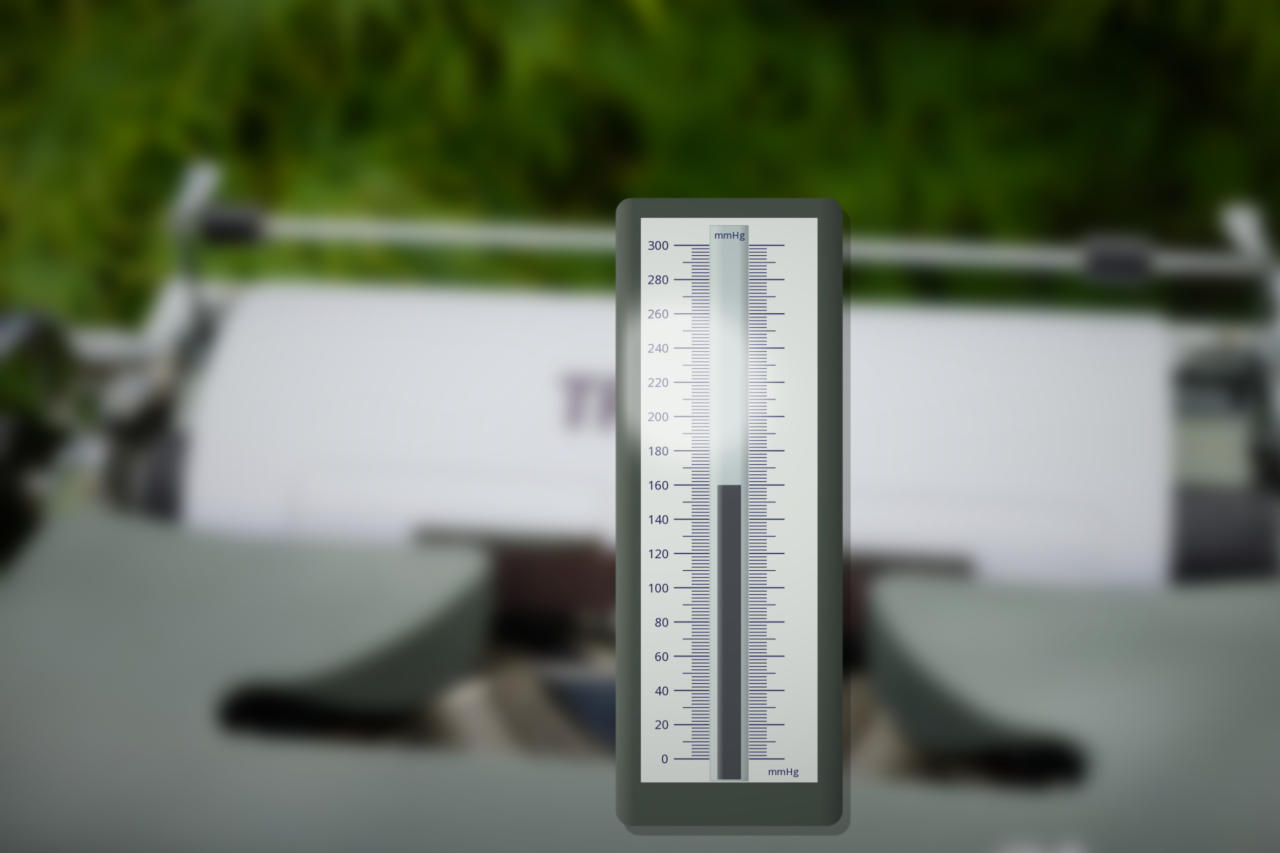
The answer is 160 mmHg
